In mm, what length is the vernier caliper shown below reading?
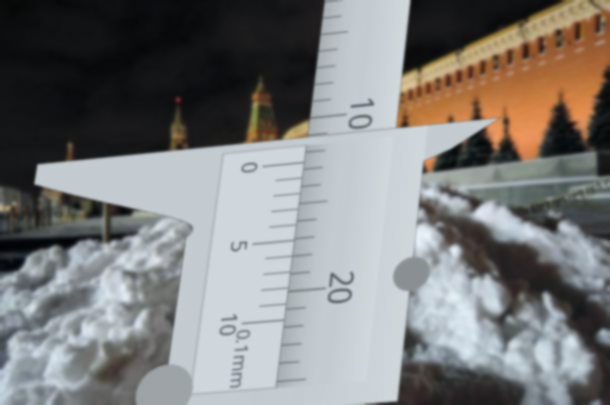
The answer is 12.6 mm
